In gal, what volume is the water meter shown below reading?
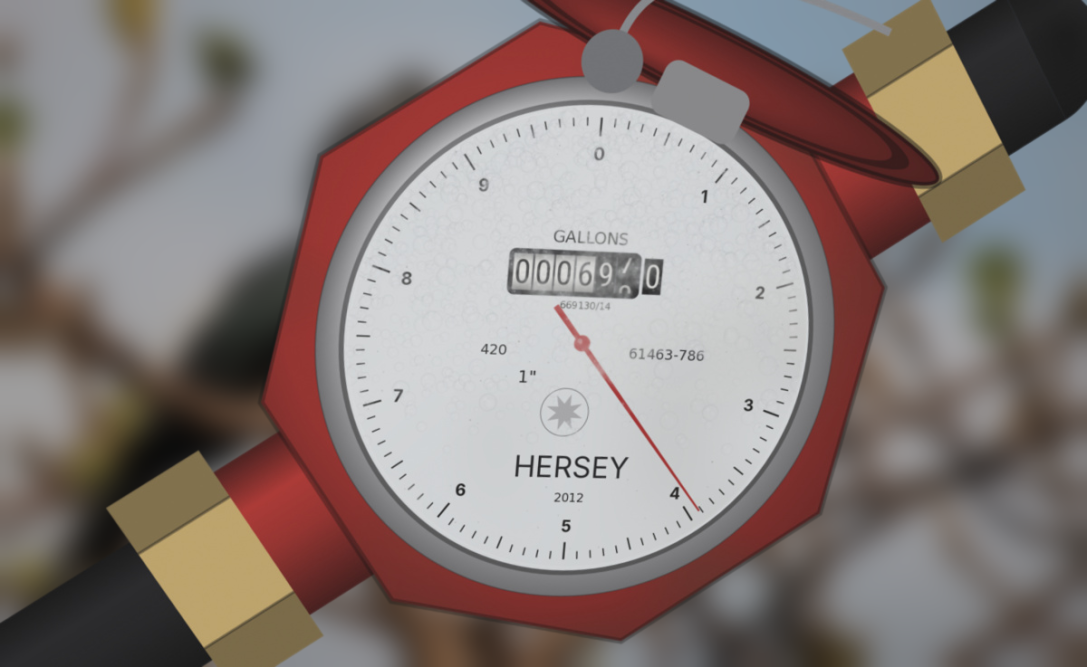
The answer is 6973.9 gal
